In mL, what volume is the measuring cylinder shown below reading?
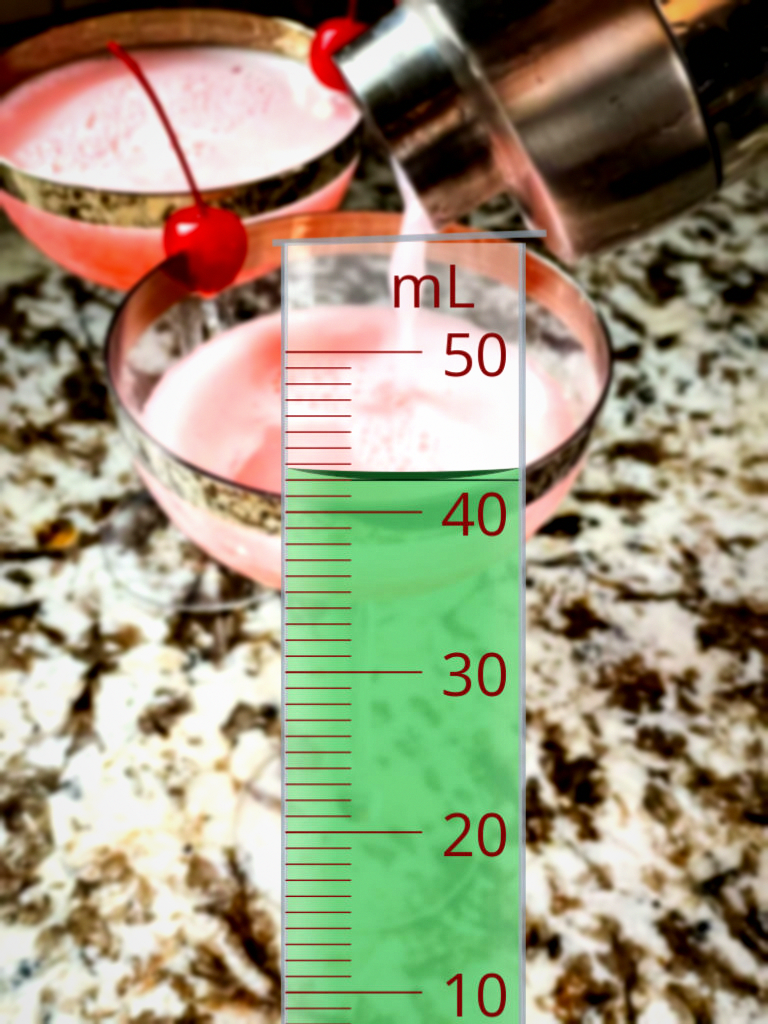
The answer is 42 mL
